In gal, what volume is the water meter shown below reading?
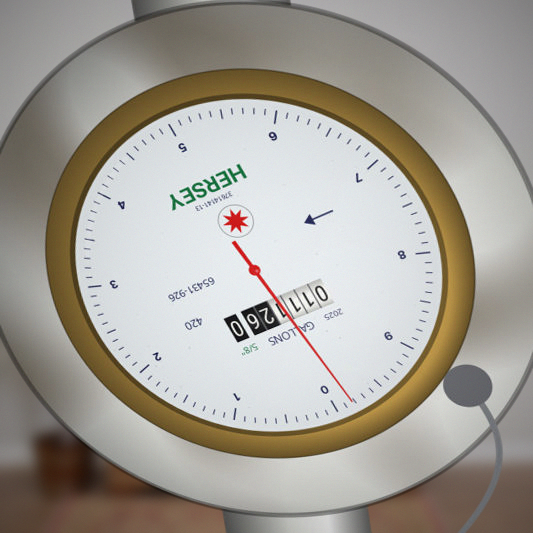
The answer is 111259.8 gal
